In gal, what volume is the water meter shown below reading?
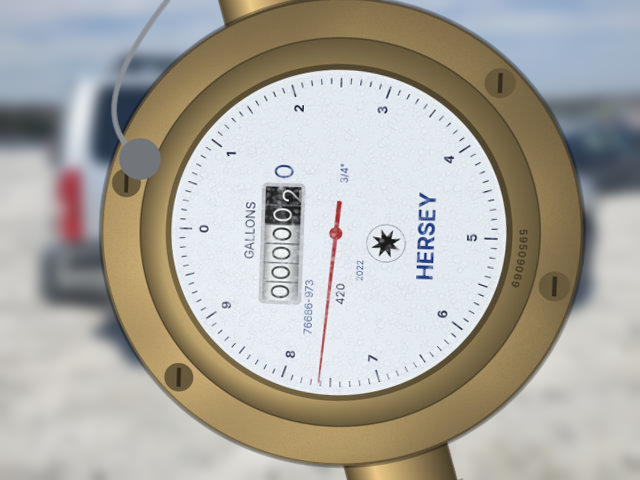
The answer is 17.6 gal
